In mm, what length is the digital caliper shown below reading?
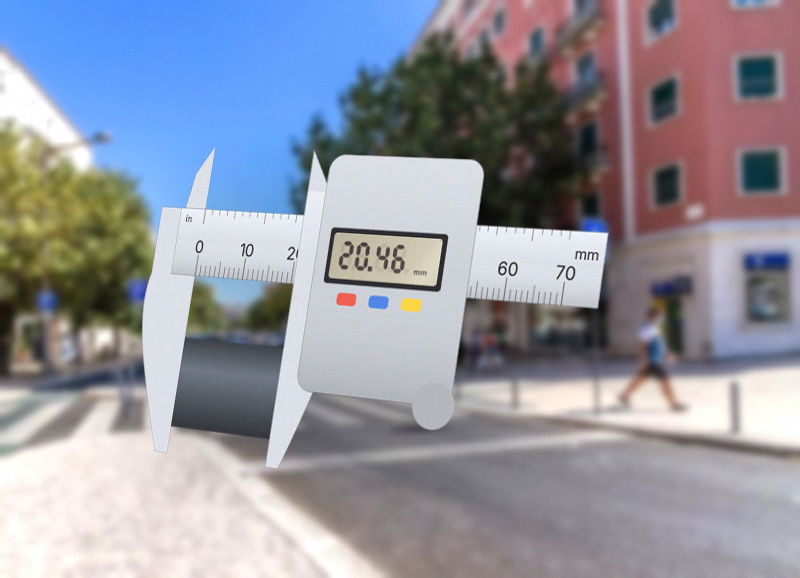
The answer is 20.46 mm
